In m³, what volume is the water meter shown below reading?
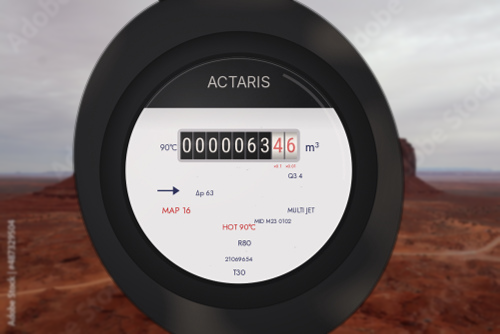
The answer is 63.46 m³
